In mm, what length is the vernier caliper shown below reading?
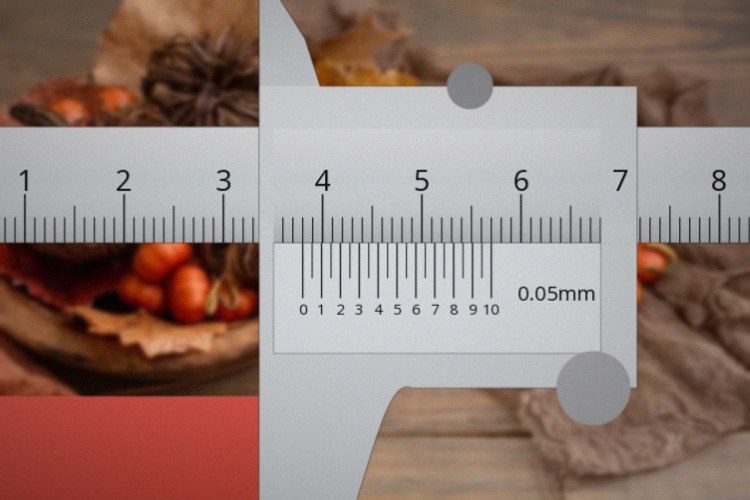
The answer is 38.0 mm
